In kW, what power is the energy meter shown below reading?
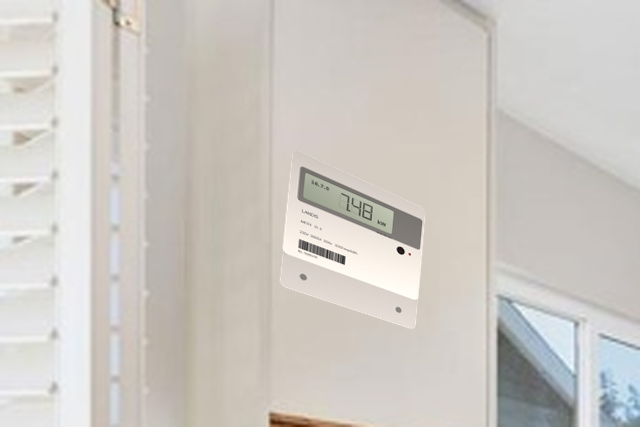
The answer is 7.48 kW
